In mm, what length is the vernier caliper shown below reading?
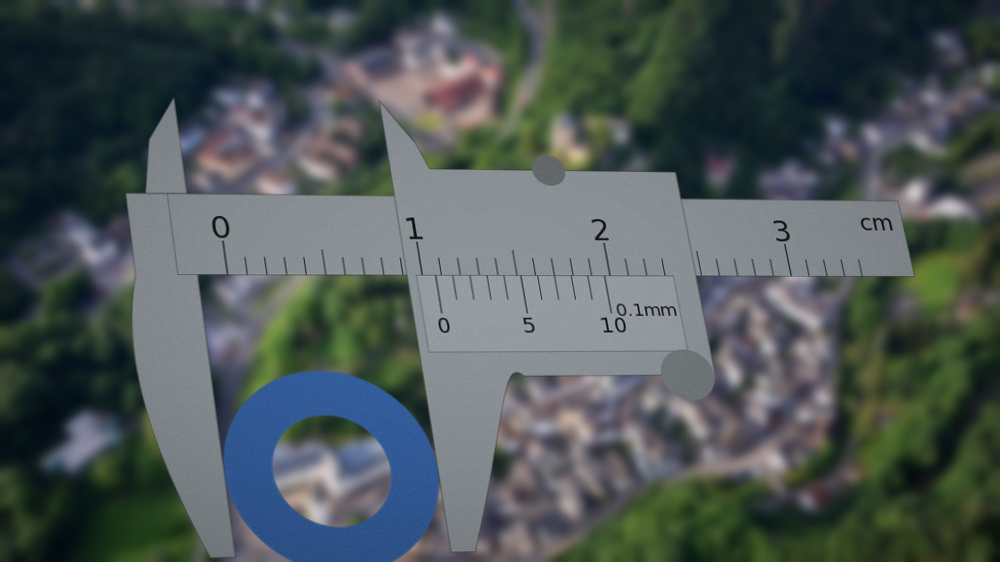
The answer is 10.7 mm
